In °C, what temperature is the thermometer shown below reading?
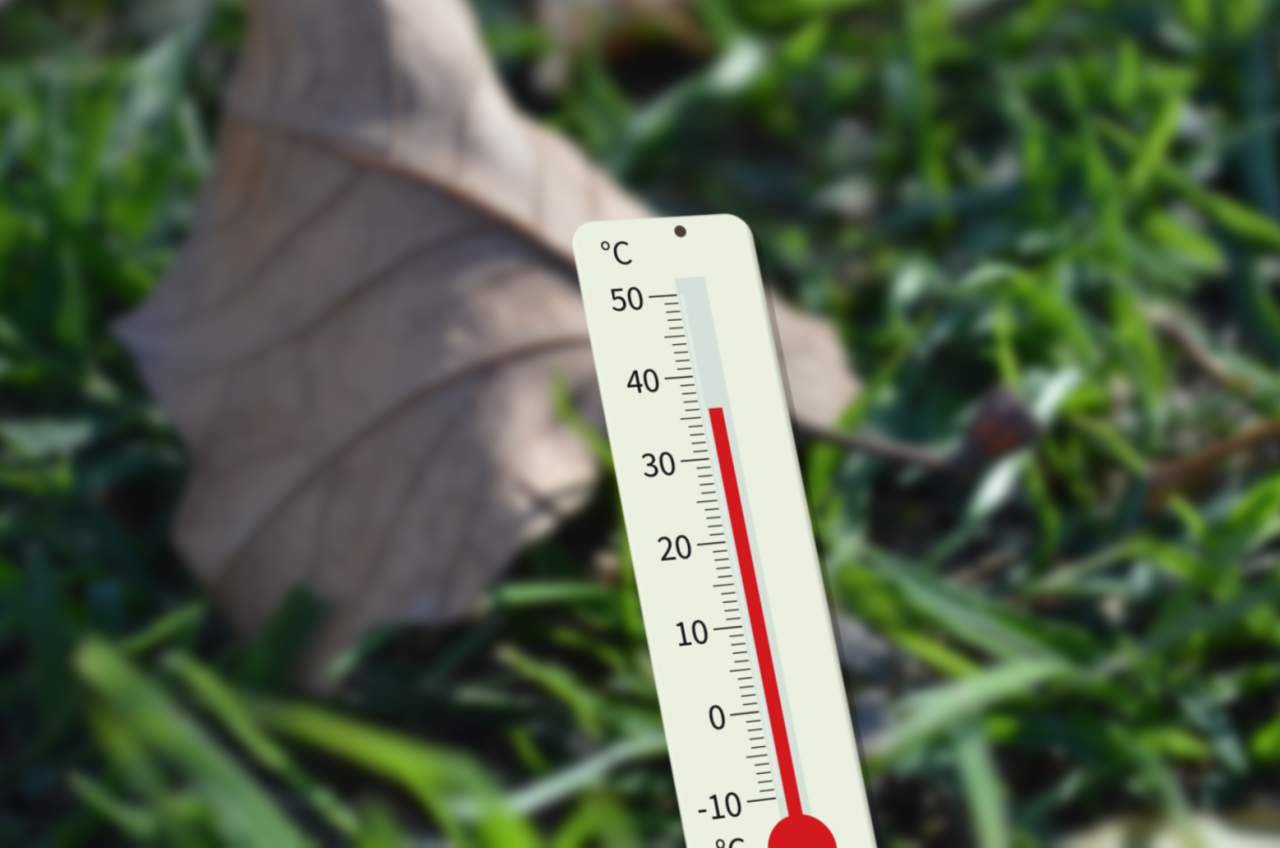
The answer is 36 °C
